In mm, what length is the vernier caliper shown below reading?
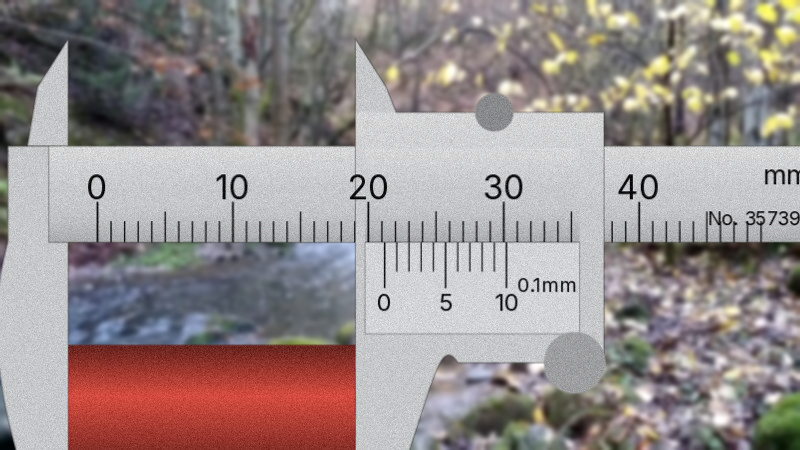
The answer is 21.2 mm
